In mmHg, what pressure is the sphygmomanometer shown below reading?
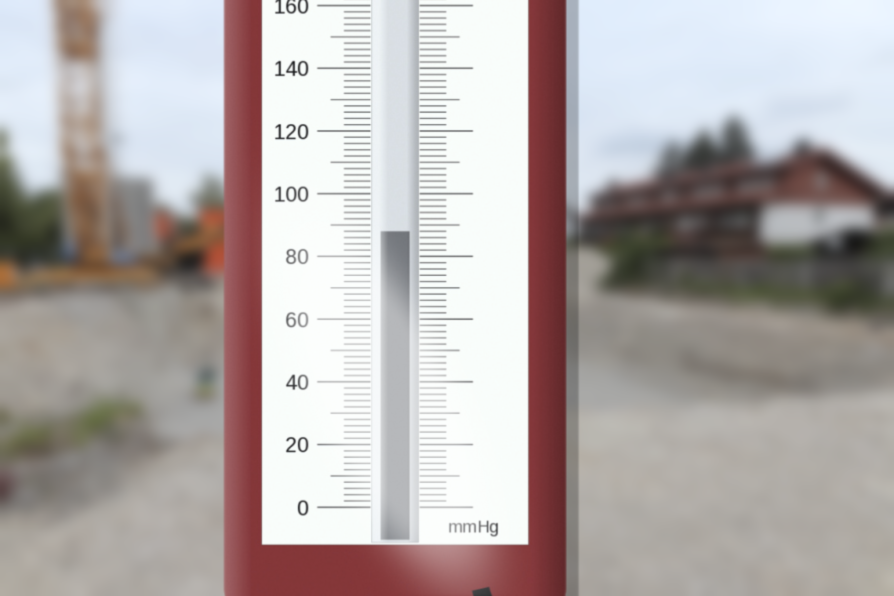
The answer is 88 mmHg
